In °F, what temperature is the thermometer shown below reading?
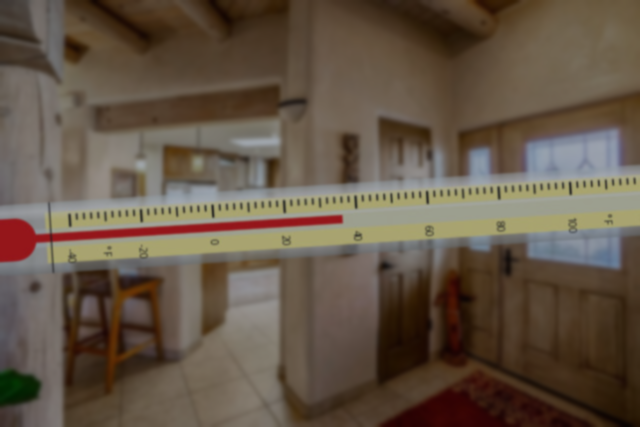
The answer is 36 °F
